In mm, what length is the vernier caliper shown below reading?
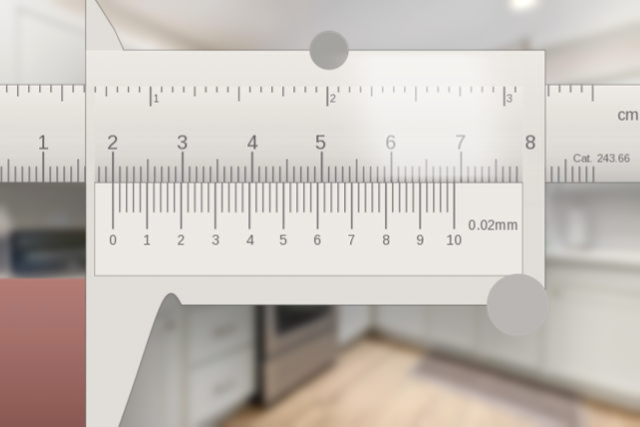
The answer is 20.0 mm
